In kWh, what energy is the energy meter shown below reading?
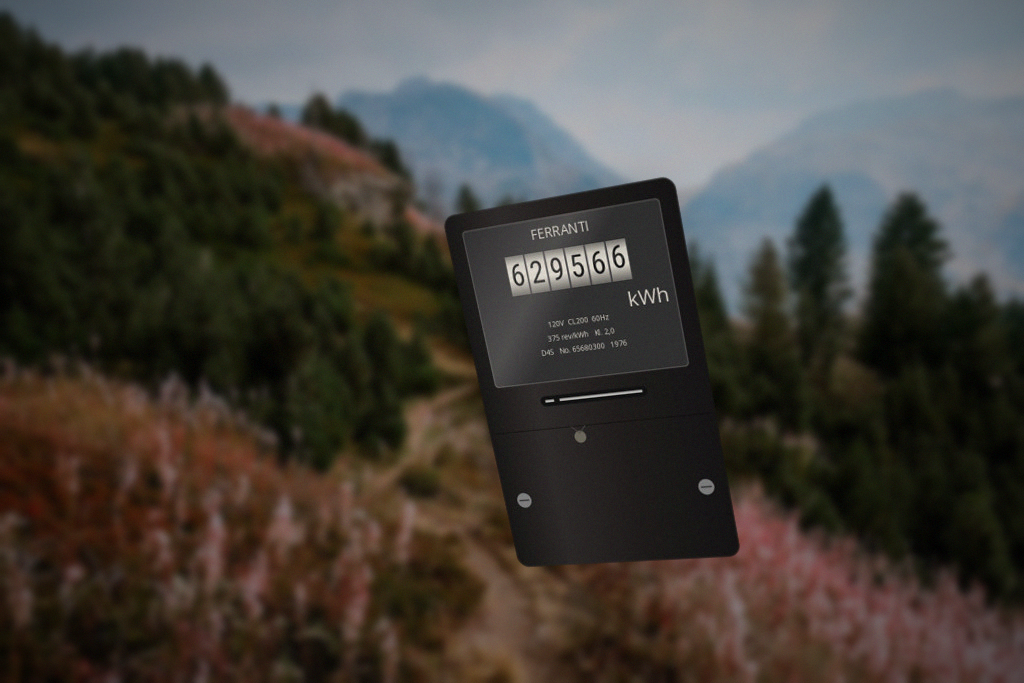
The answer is 629566 kWh
